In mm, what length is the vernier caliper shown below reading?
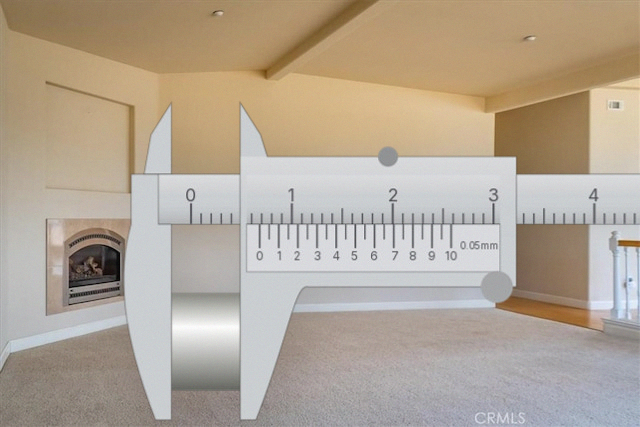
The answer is 6.8 mm
